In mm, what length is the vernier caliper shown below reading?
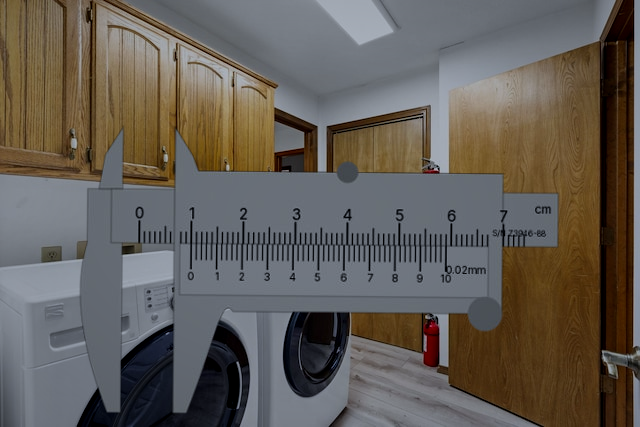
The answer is 10.0 mm
